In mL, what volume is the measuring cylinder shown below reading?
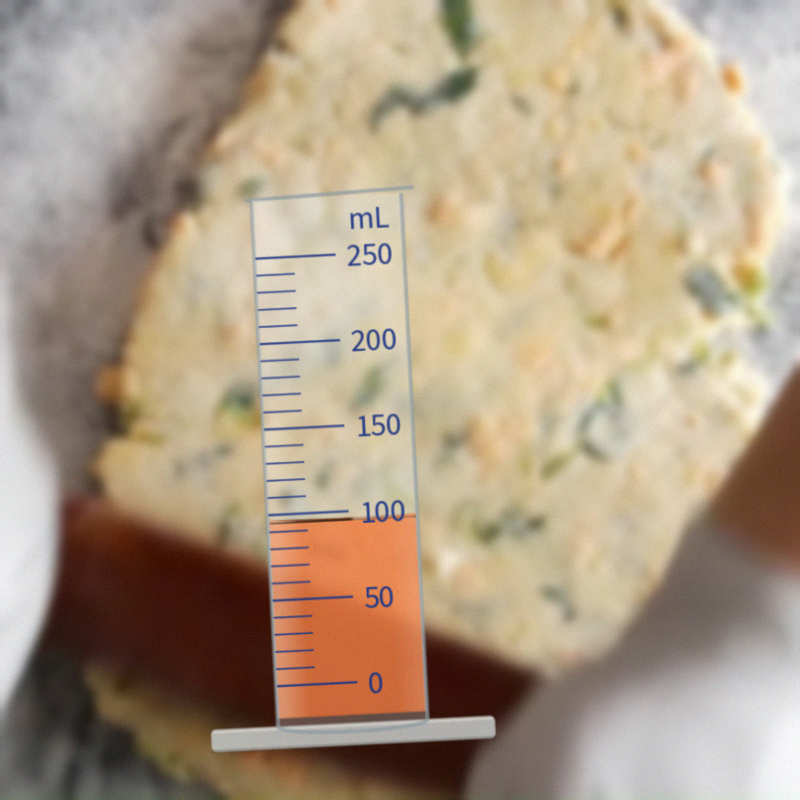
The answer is 95 mL
